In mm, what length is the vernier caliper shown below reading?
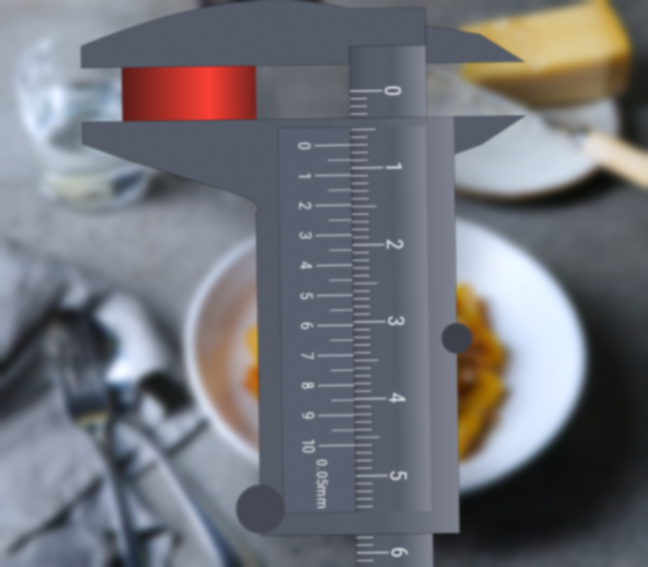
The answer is 7.0 mm
